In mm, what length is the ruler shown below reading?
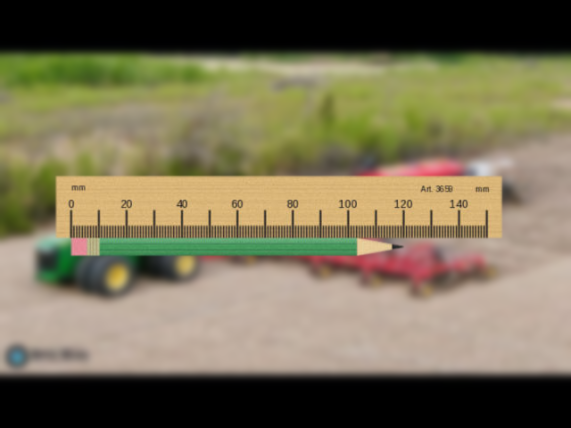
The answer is 120 mm
